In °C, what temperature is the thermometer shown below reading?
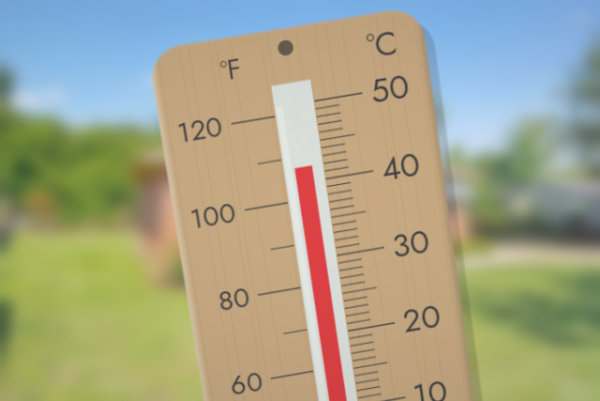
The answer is 42 °C
